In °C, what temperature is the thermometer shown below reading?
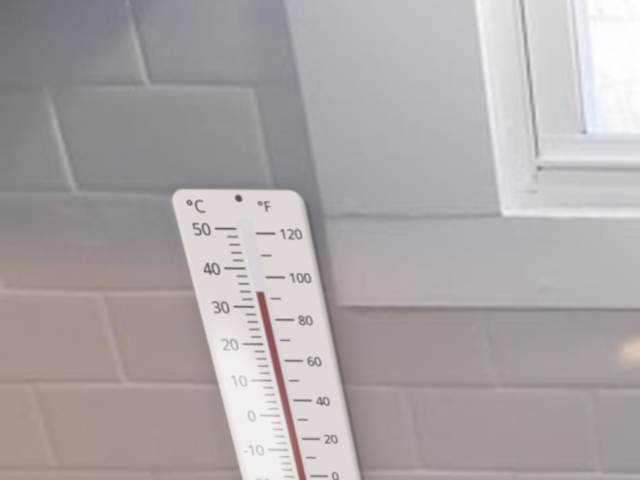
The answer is 34 °C
